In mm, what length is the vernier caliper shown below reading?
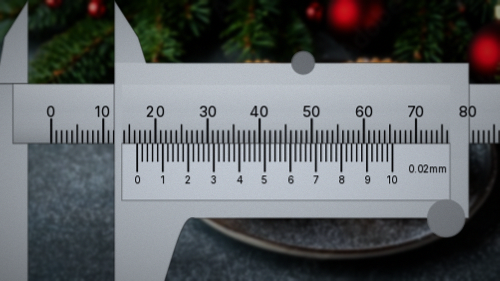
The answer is 16.5 mm
